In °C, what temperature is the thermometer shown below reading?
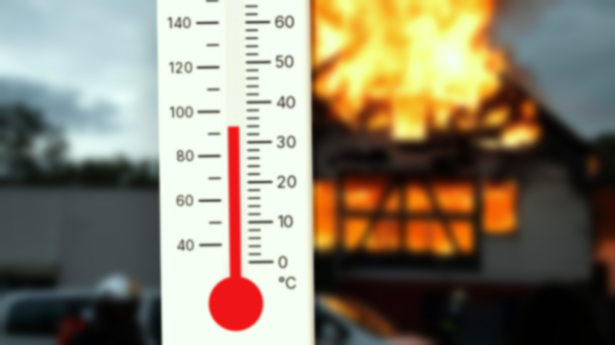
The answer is 34 °C
